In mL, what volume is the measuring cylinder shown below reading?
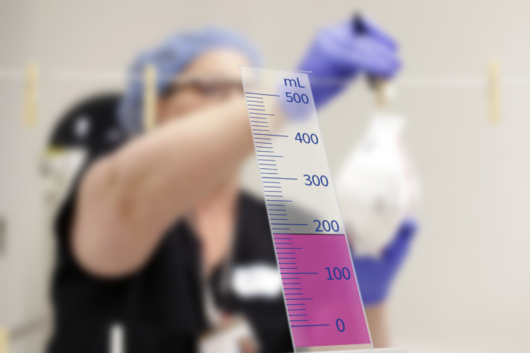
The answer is 180 mL
